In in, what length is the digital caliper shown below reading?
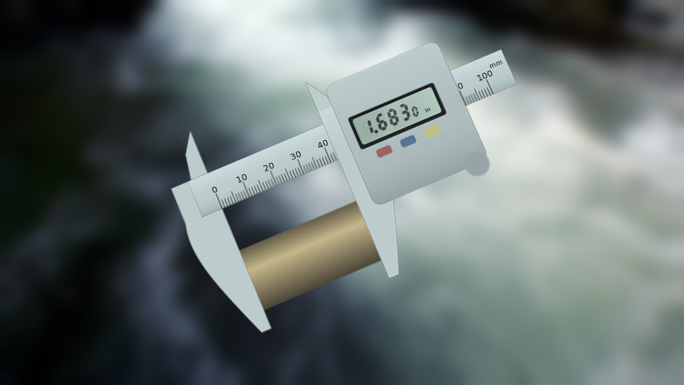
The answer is 1.6830 in
